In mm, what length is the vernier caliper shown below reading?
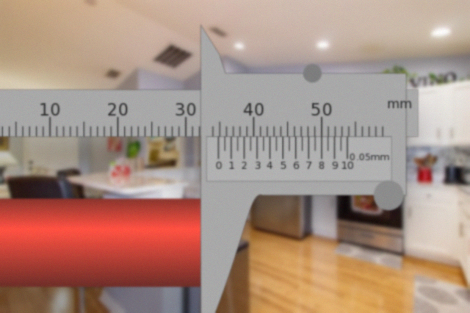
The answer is 34.8 mm
